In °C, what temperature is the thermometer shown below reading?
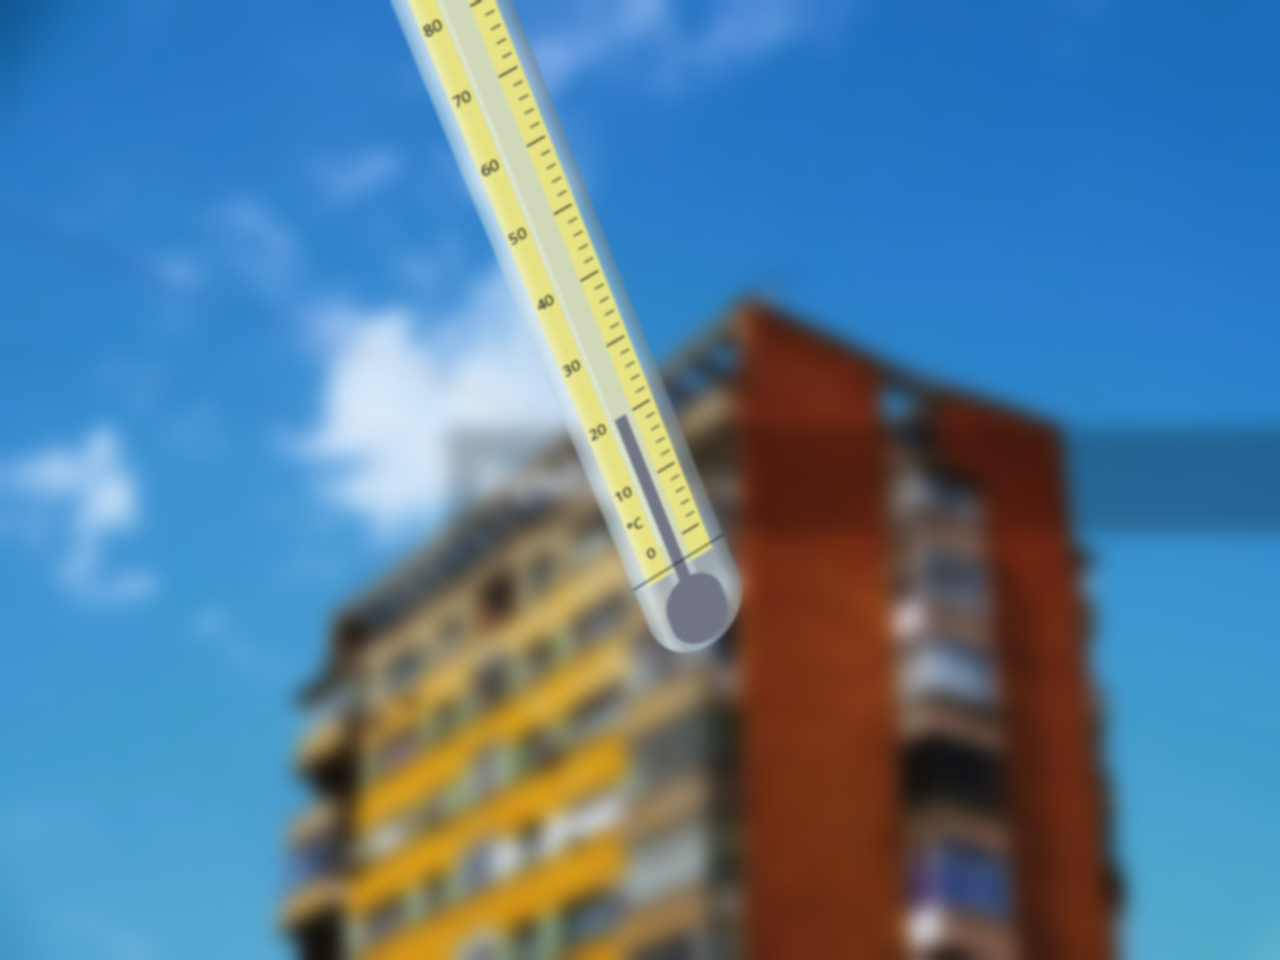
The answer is 20 °C
